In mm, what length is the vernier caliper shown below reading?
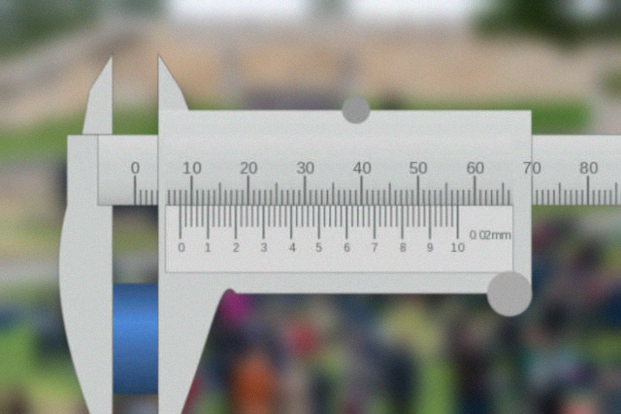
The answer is 8.0 mm
